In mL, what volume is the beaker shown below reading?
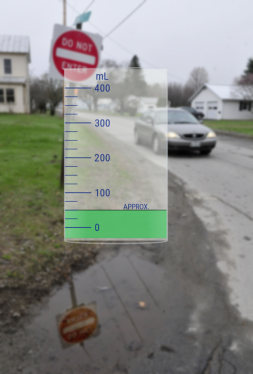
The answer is 50 mL
